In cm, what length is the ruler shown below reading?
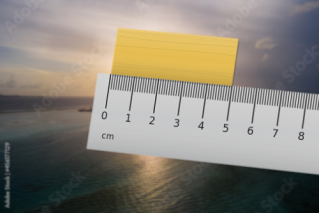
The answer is 5 cm
